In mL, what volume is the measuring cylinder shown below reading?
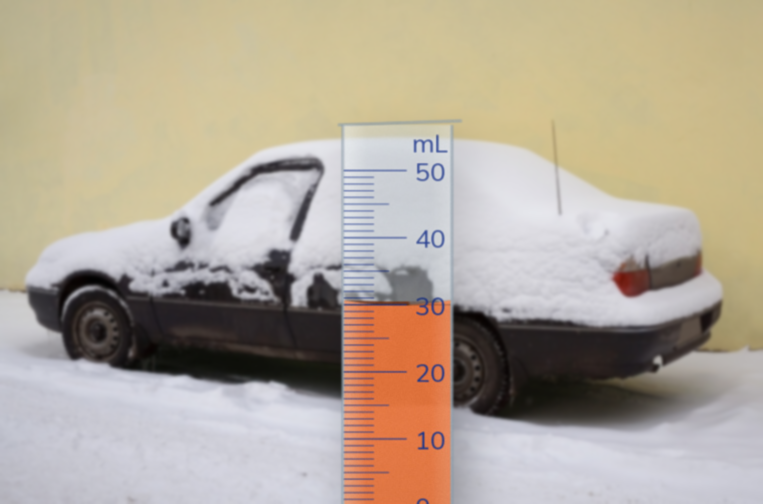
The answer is 30 mL
